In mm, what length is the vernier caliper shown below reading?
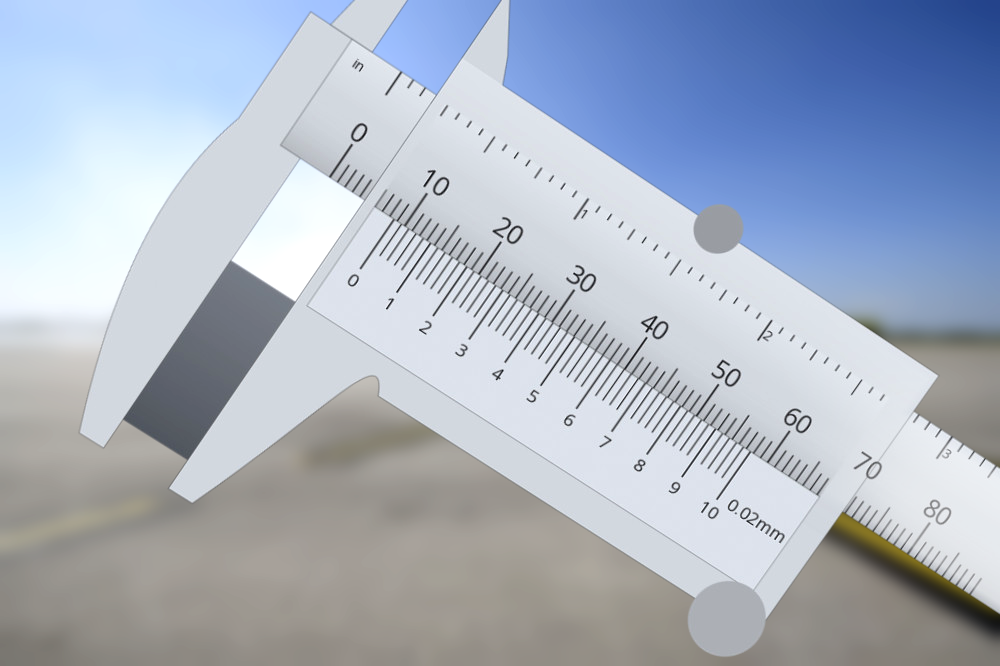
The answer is 8.6 mm
